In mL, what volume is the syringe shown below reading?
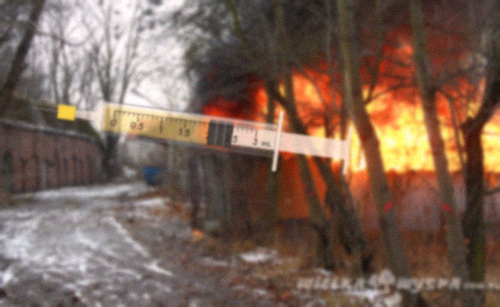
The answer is 2 mL
